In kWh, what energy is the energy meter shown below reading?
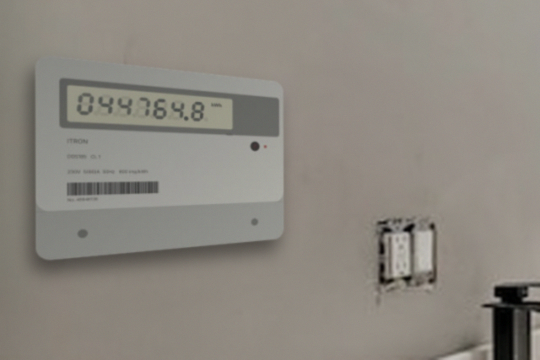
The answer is 44764.8 kWh
